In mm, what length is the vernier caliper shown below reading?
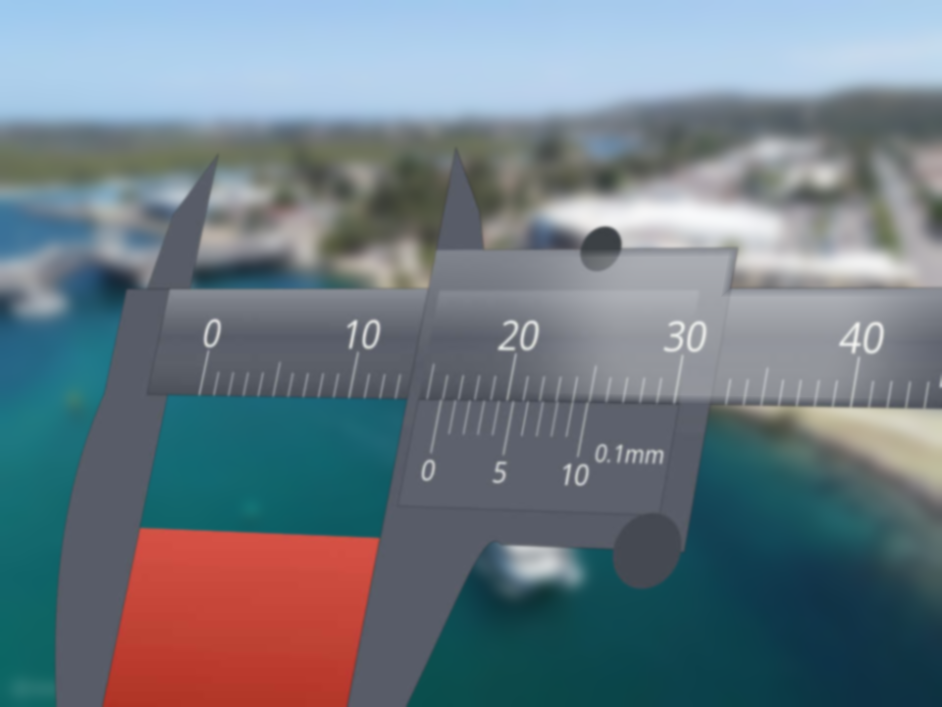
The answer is 15.9 mm
